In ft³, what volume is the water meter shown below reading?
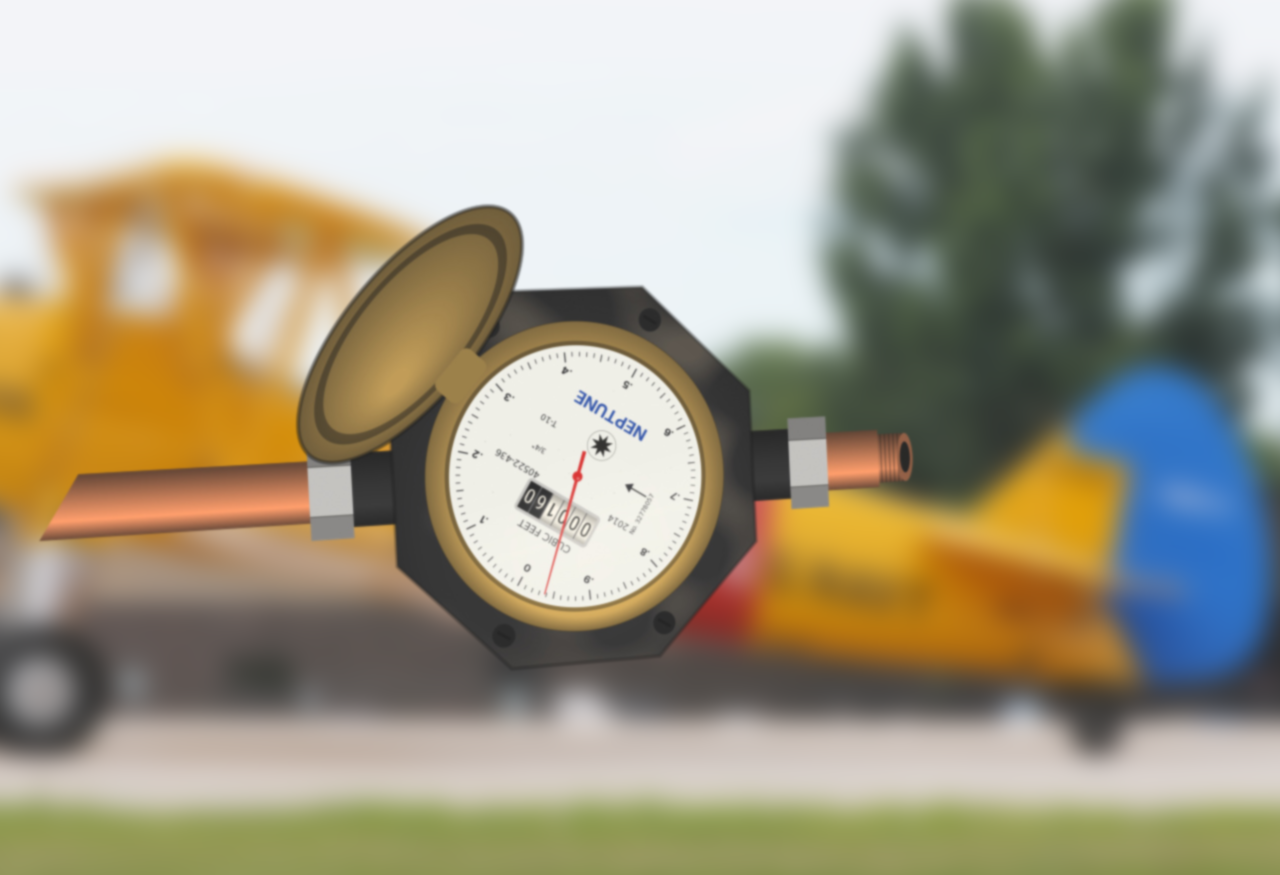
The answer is 159.96 ft³
